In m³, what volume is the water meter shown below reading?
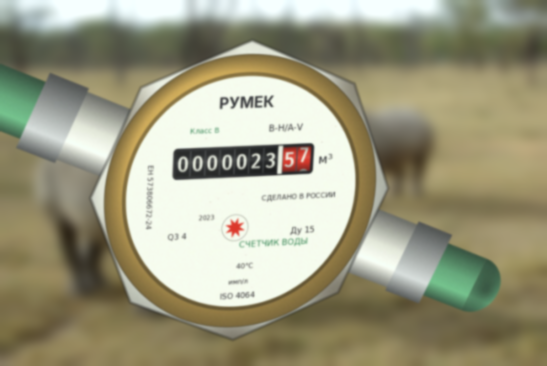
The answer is 23.57 m³
